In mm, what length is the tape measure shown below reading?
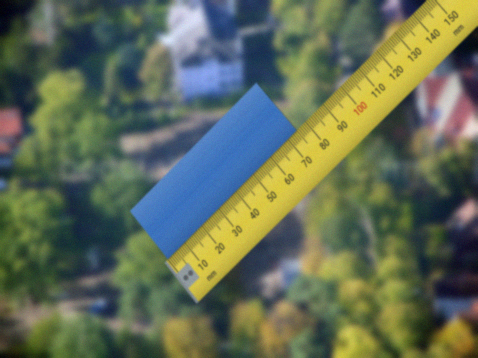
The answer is 75 mm
